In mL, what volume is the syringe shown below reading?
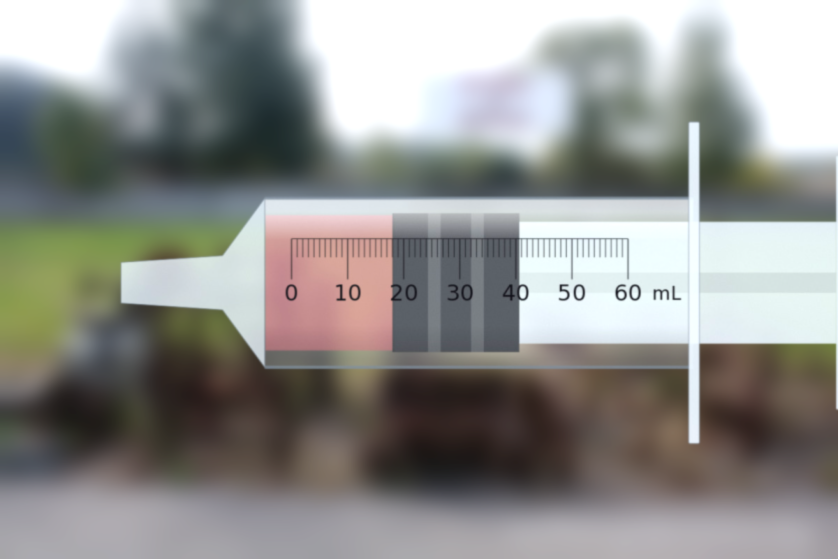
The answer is 18 mL
